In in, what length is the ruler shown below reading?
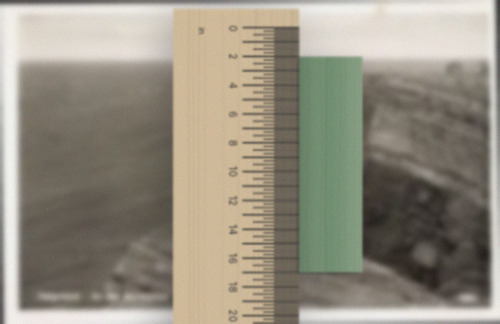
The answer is 15 in
